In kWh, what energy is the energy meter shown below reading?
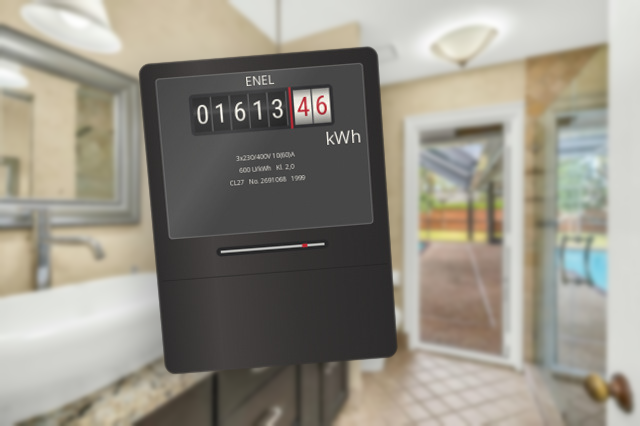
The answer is 1613.46 kWh
